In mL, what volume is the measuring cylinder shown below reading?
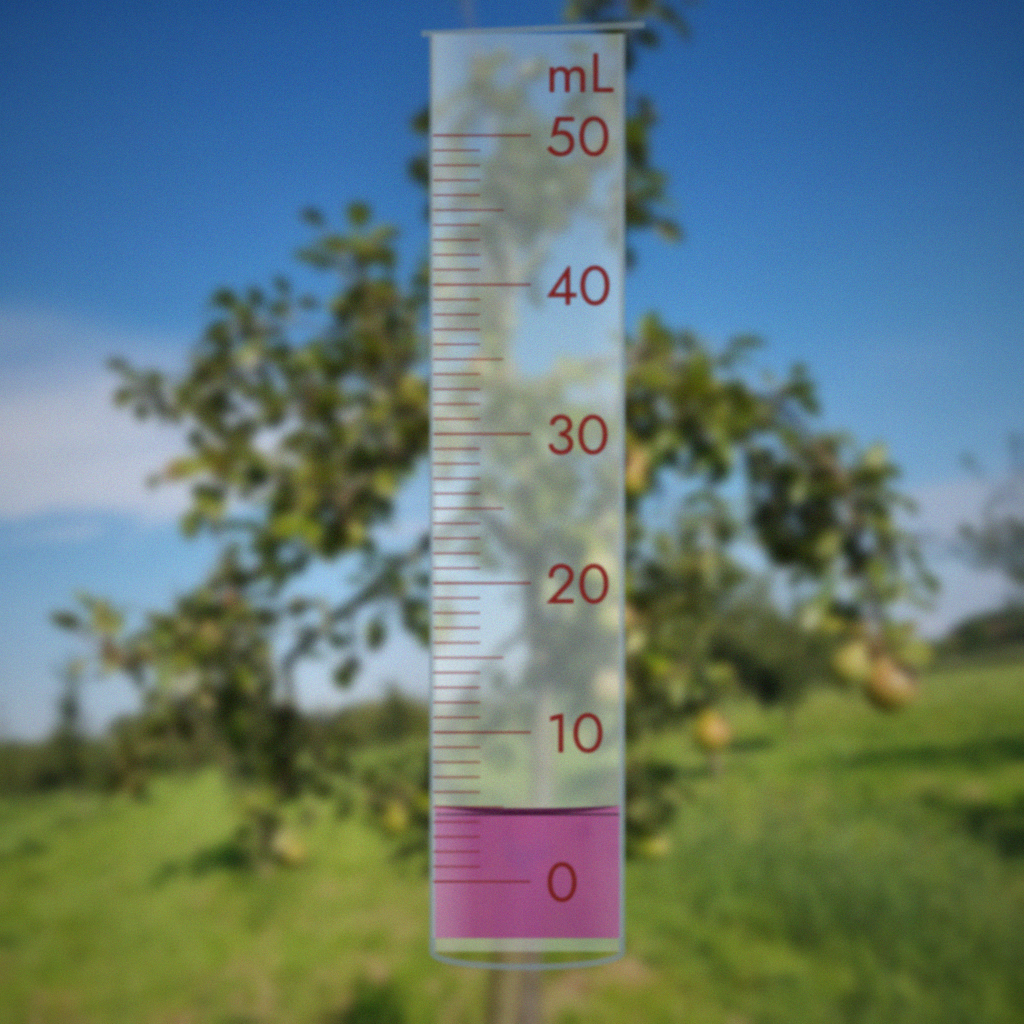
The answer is 4.5 mL
